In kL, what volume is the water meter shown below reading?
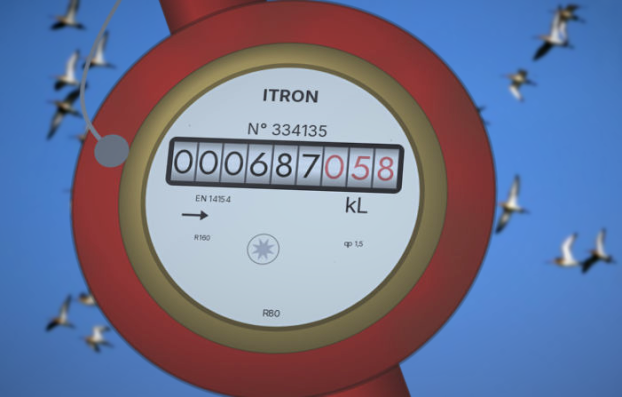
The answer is 687.058 kL
